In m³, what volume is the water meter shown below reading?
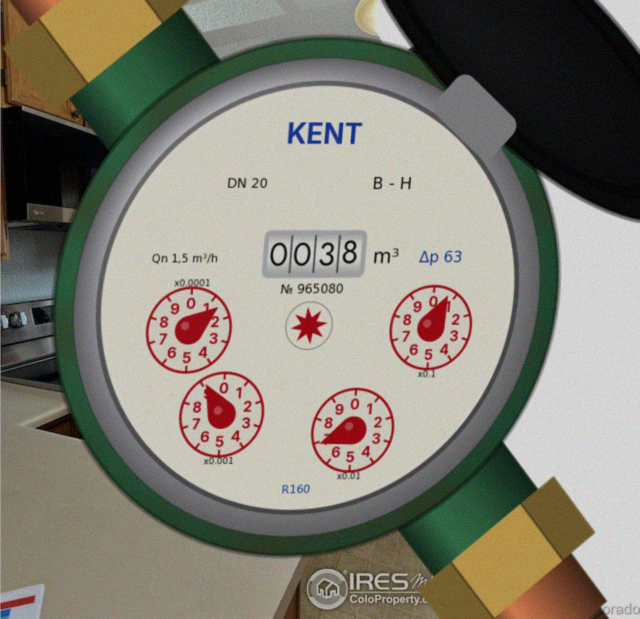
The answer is 38.0691 m³
